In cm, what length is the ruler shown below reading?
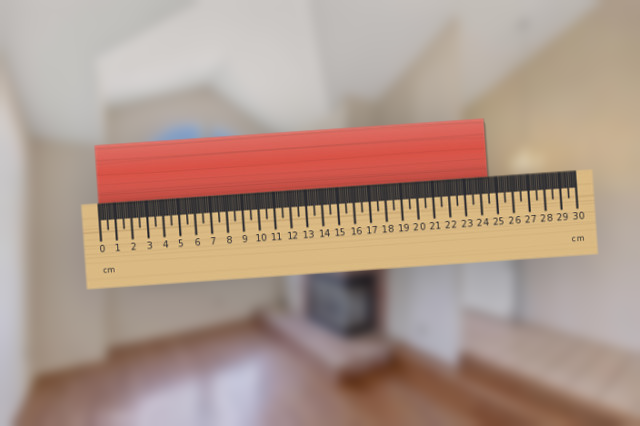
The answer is 24.5 cm
